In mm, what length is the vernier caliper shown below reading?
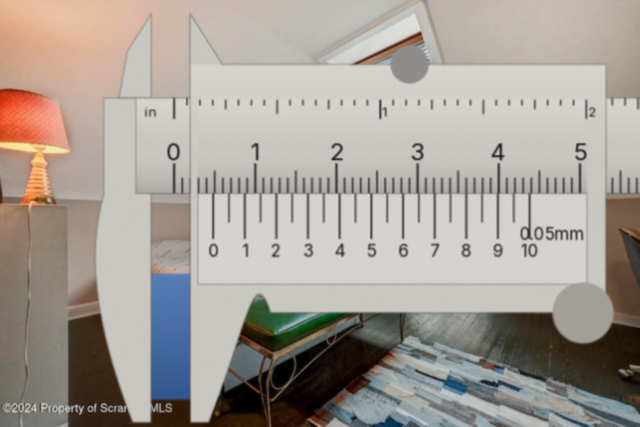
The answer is 4.8 mm
